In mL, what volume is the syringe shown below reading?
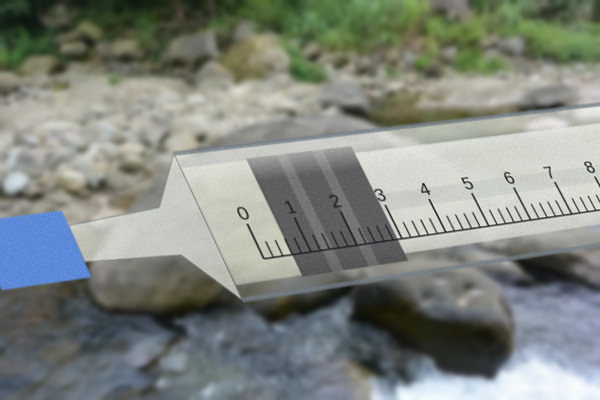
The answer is 0.6 mL
